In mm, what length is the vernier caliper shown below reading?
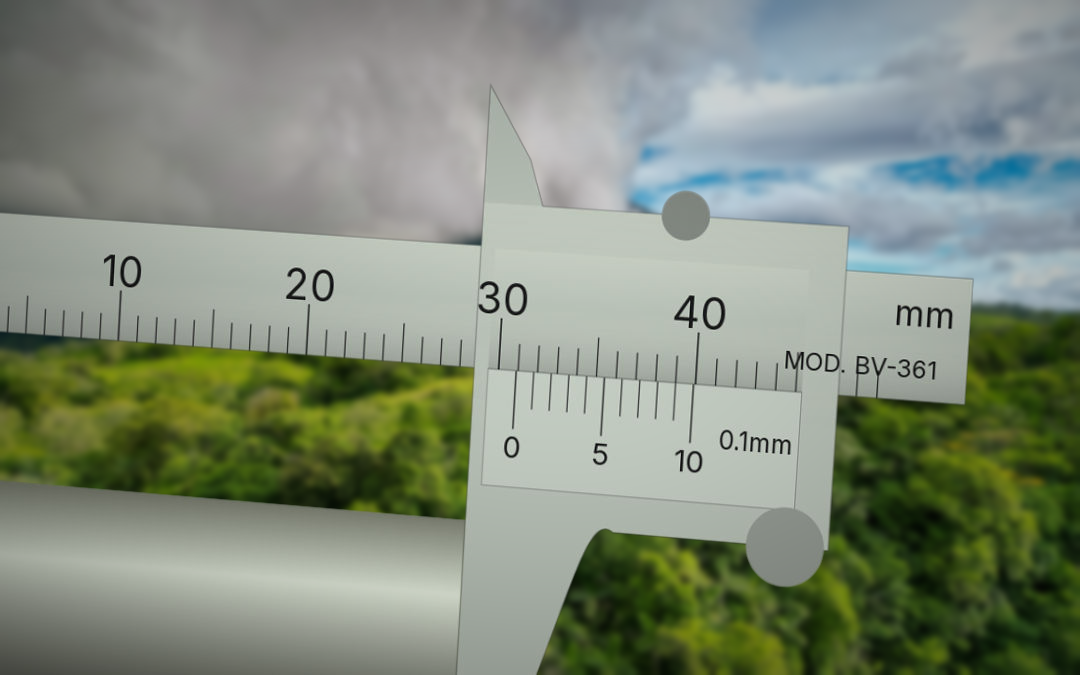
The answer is 30.9 mm
